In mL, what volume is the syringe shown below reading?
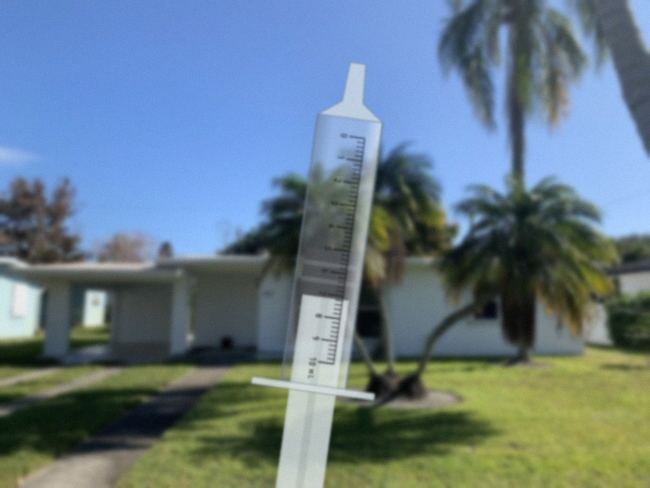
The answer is 5 mL
